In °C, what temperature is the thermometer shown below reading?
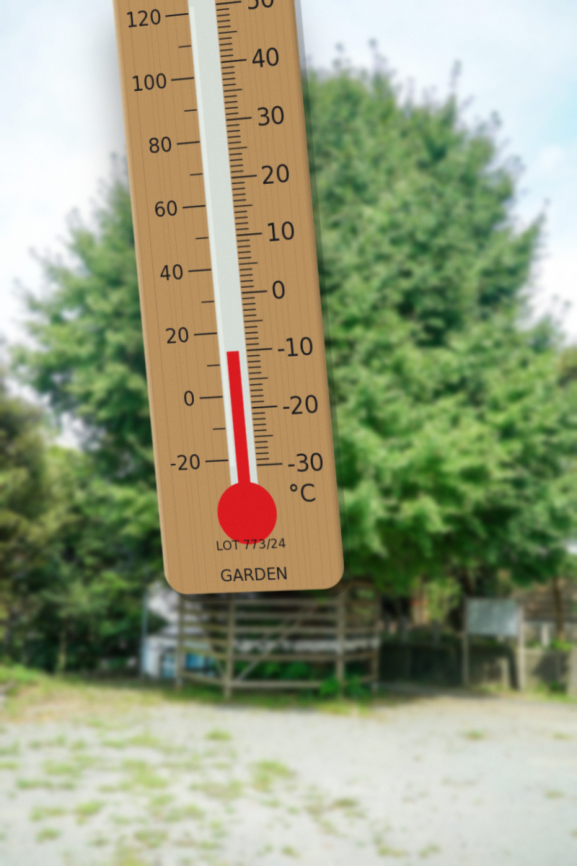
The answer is -10 °C
